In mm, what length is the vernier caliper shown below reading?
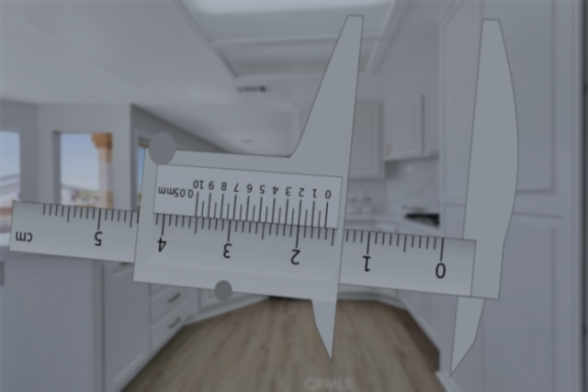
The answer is 16.2 mm
